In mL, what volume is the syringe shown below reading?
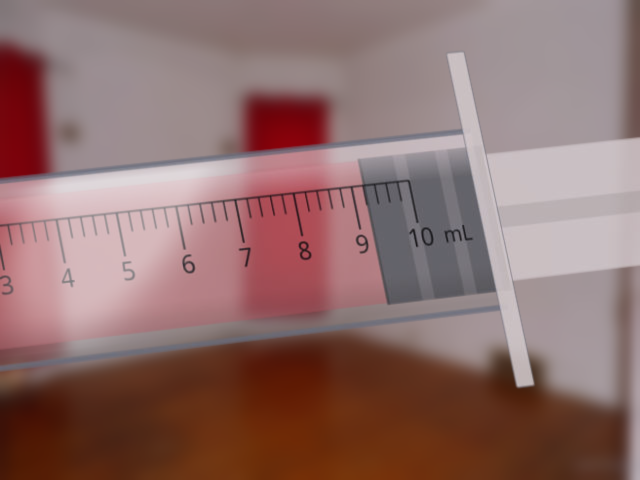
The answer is 9.2 mL
